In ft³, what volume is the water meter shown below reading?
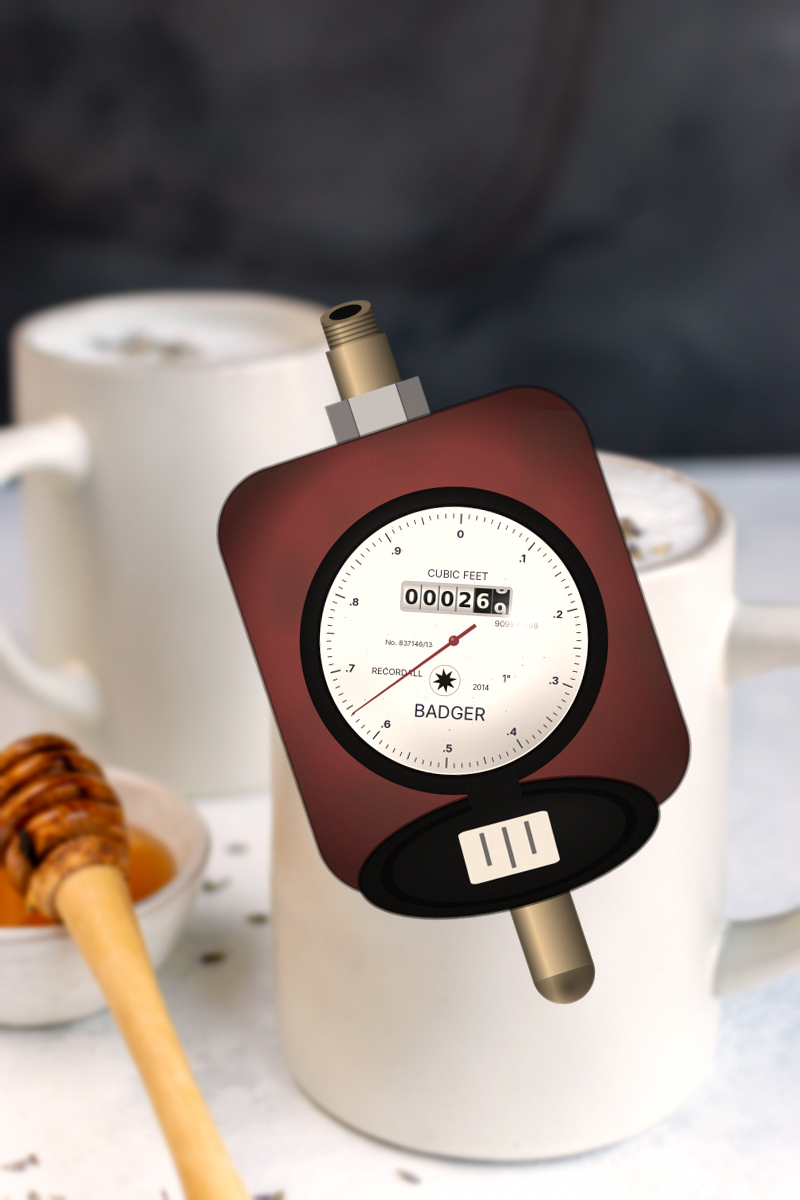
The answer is 268.64 ft³
